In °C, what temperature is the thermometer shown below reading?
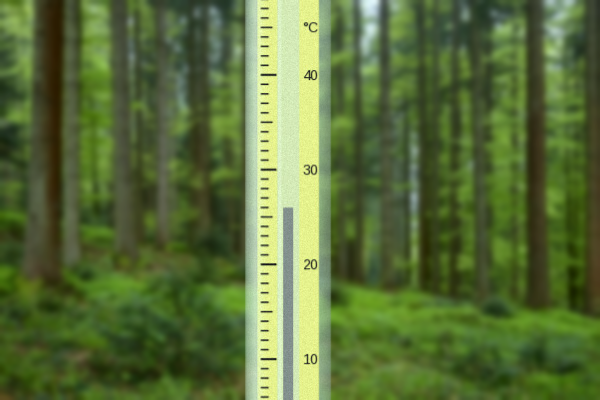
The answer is 26 °C
